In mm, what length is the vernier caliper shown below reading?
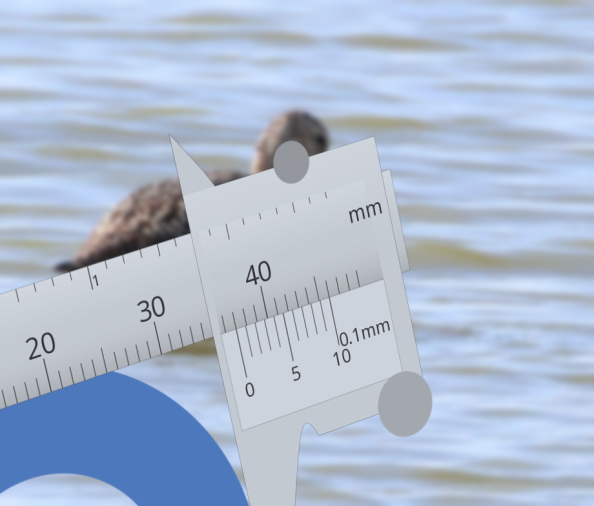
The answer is 37.0 mm
